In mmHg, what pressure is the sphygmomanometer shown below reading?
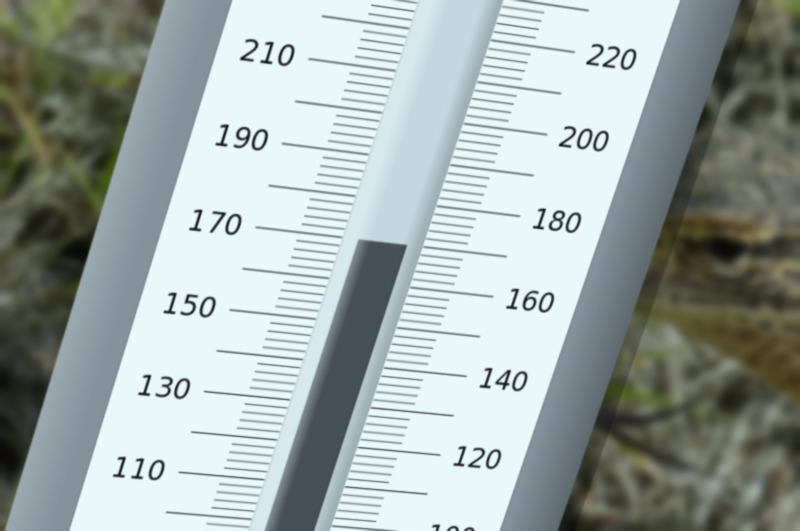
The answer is 170 mmHg
